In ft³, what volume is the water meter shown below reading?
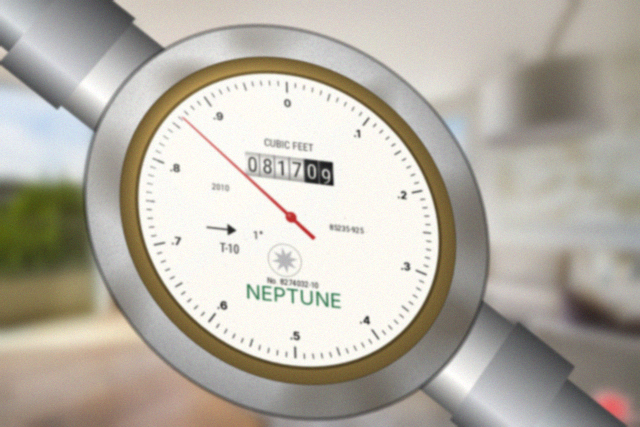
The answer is 81708.86 ft³
